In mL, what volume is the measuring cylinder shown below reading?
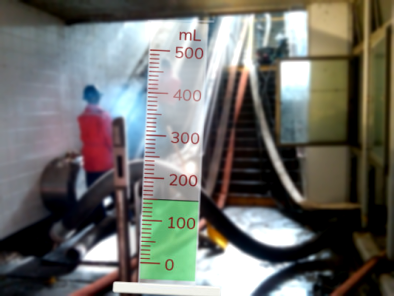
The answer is 150 mL
